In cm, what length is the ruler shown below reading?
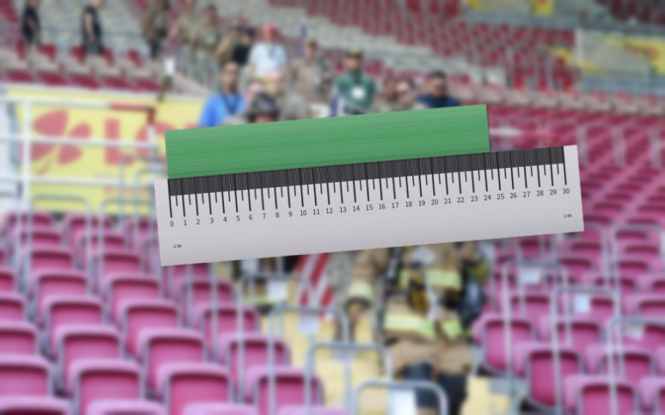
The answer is 24.5 cm
